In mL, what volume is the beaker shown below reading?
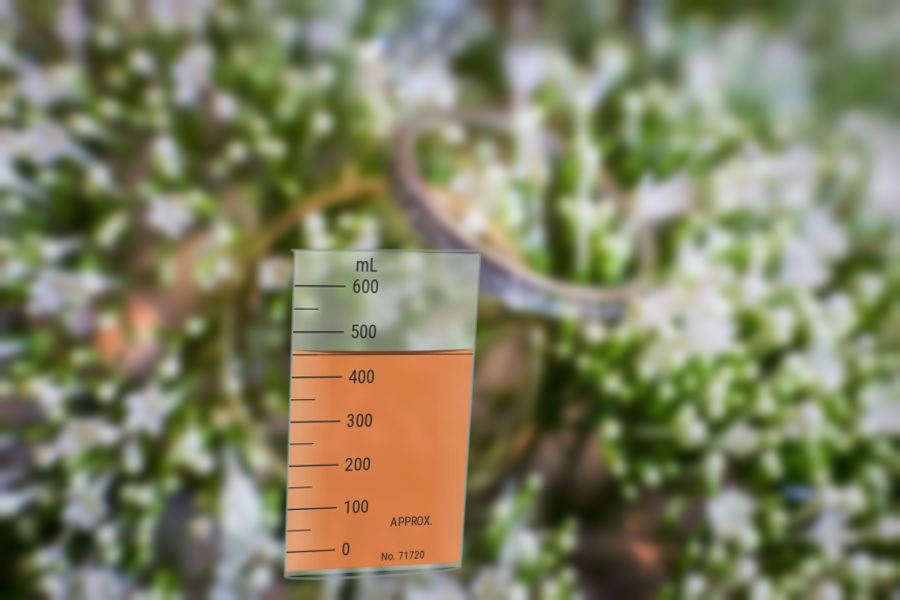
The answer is 450 mL
